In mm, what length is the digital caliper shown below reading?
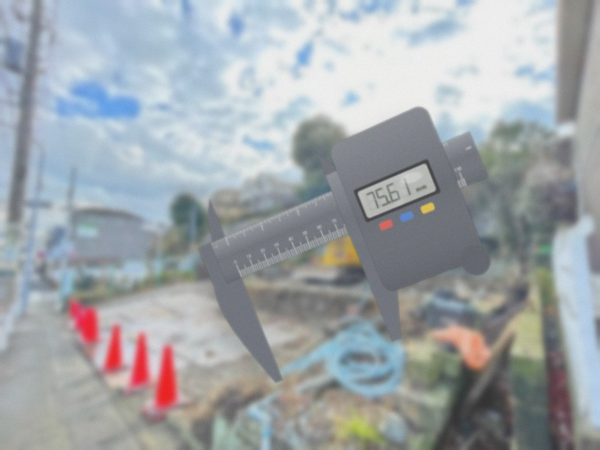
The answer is 75.61 mm
